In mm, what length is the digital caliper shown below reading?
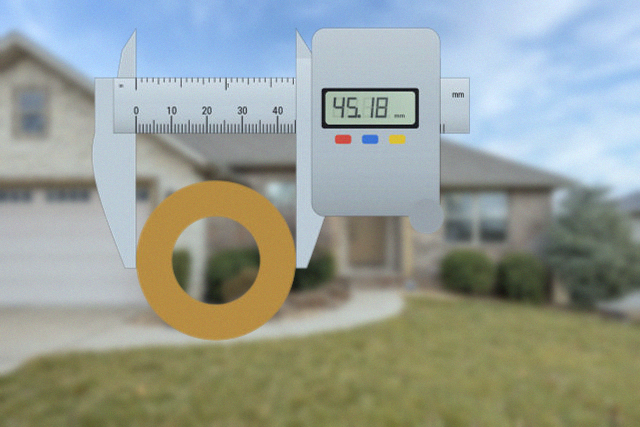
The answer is 45.18 mm
